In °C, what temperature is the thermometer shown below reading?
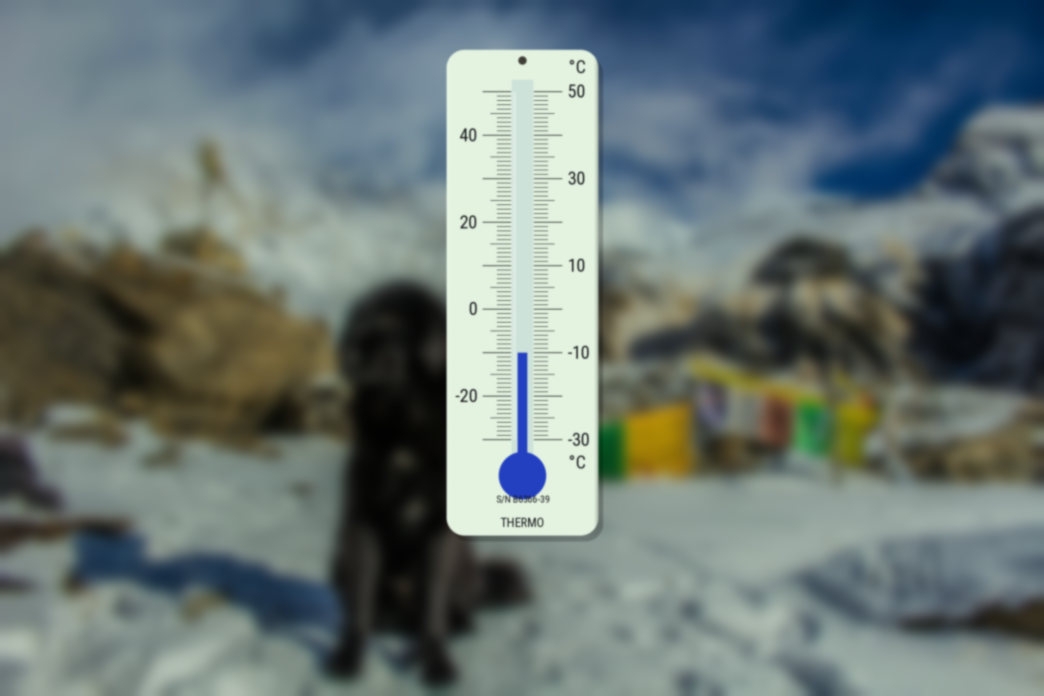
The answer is -10 °C
